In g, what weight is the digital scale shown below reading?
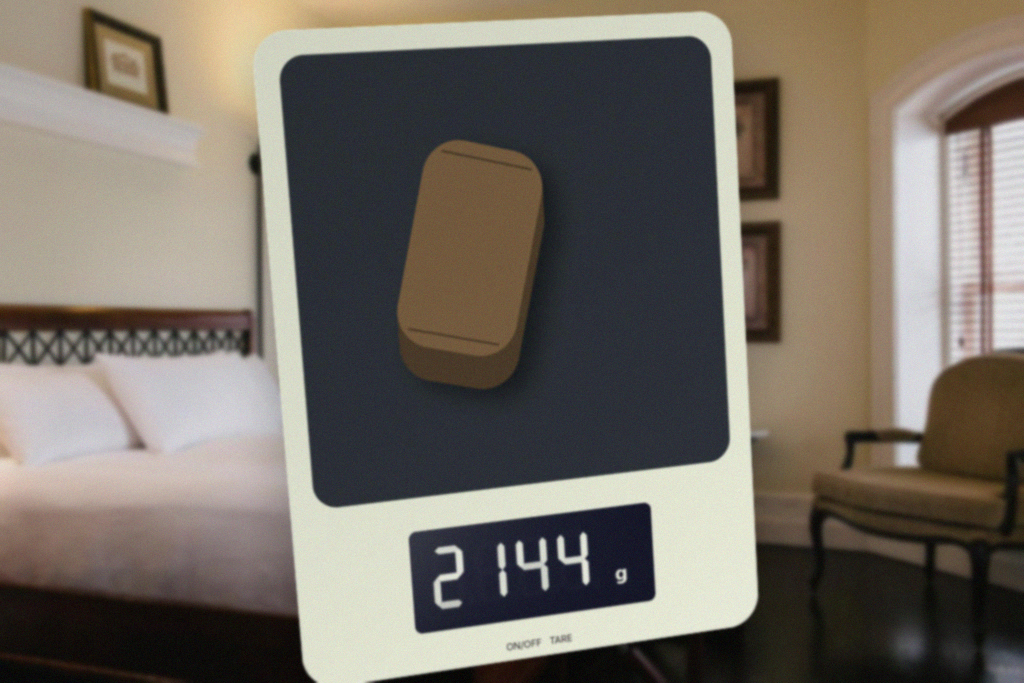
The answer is 2144 g
